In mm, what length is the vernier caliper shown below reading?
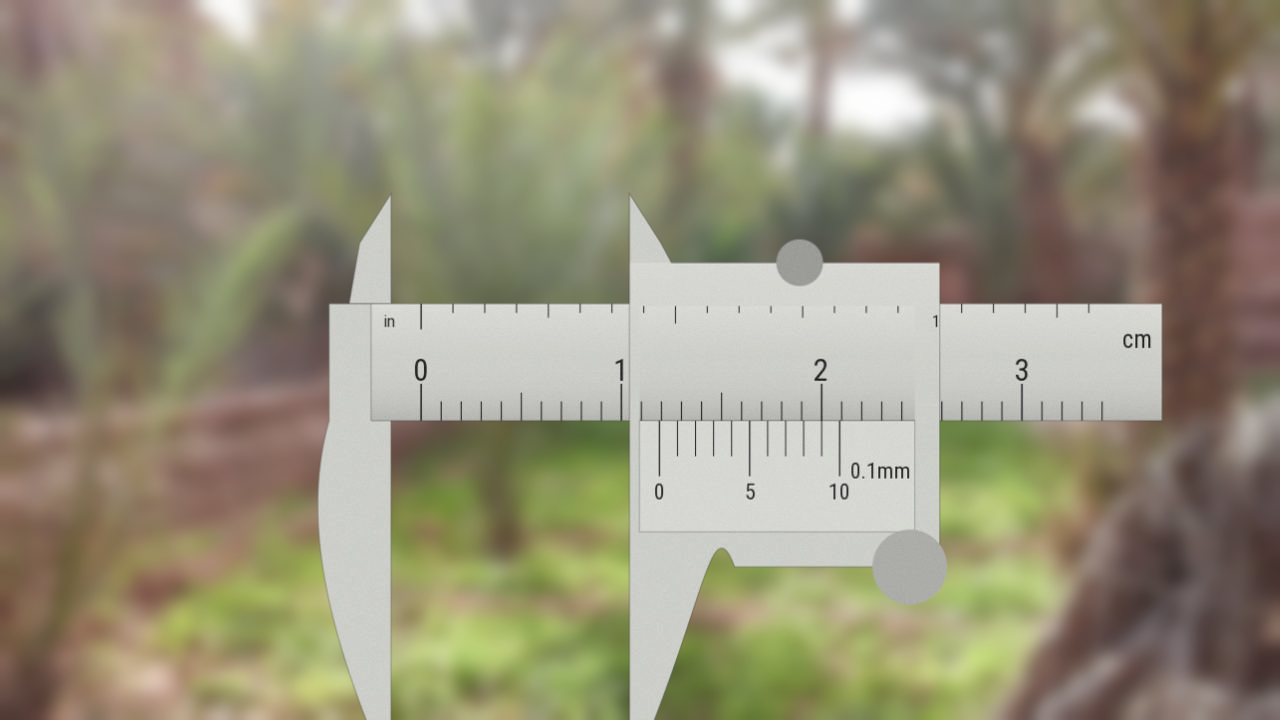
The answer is 11.9 mm
